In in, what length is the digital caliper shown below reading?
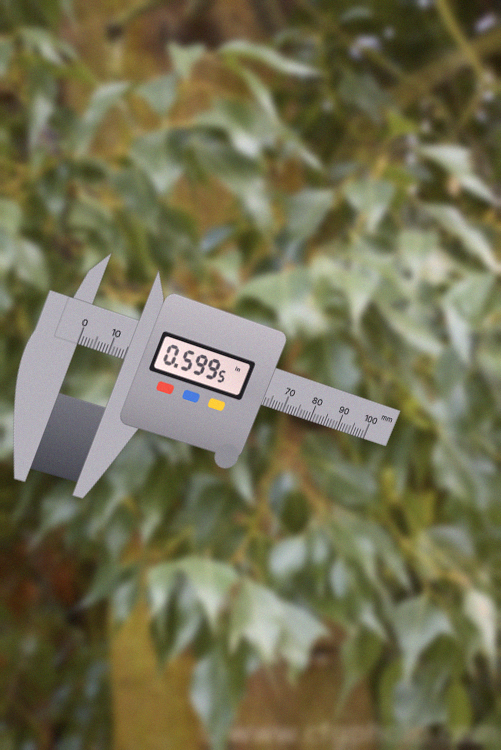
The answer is 0.5995 in
